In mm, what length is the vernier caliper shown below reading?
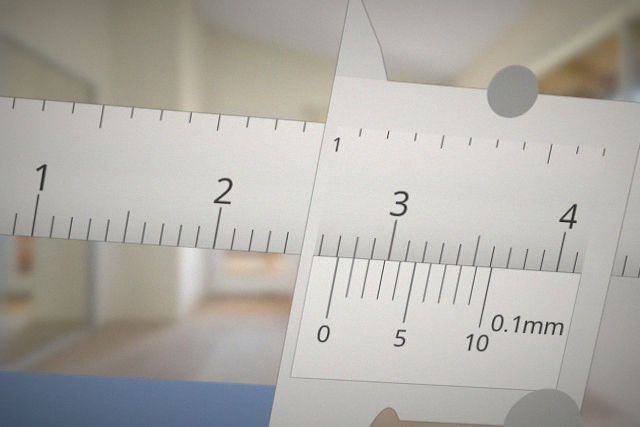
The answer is 27.1 mm
